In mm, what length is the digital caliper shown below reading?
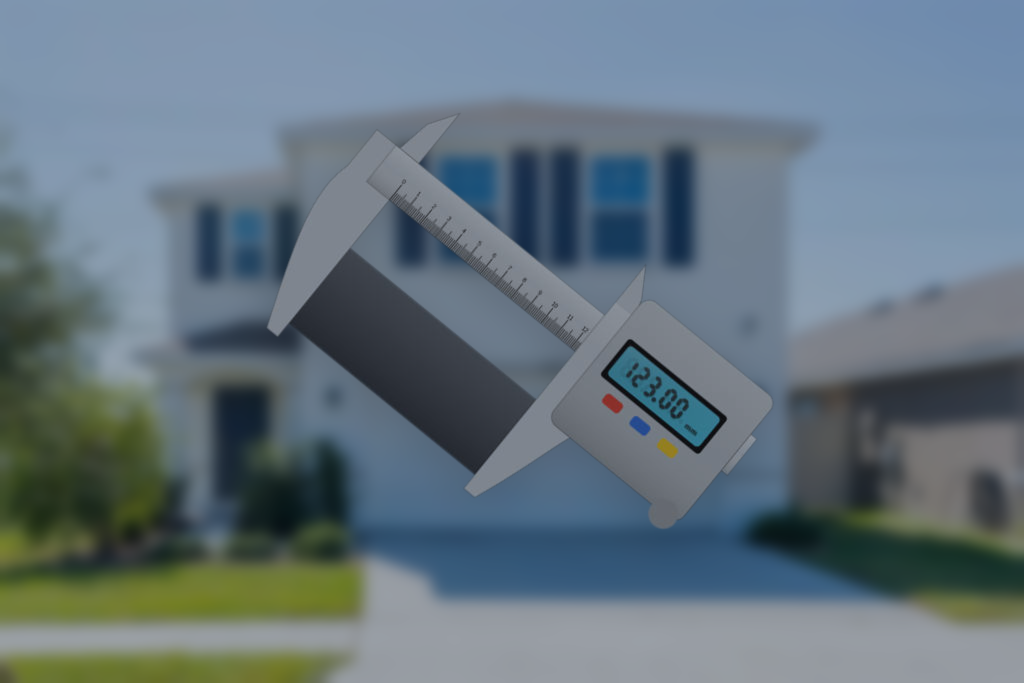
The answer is 123.00 mm
